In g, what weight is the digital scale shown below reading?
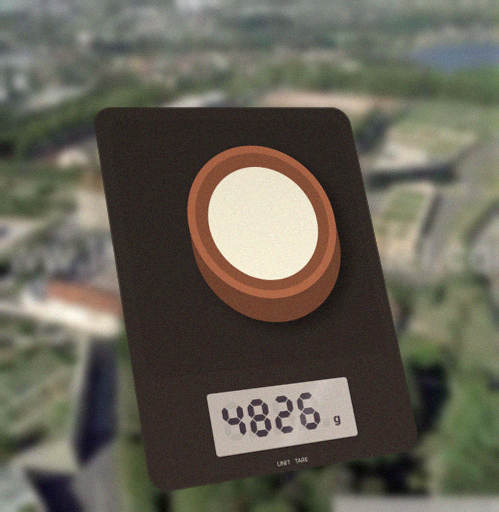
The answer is 4826 g
